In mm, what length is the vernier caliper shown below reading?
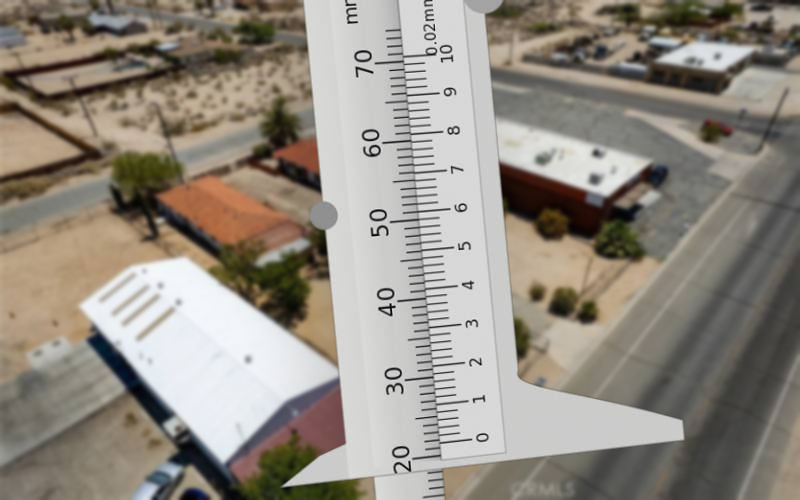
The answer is 21.6 mm
